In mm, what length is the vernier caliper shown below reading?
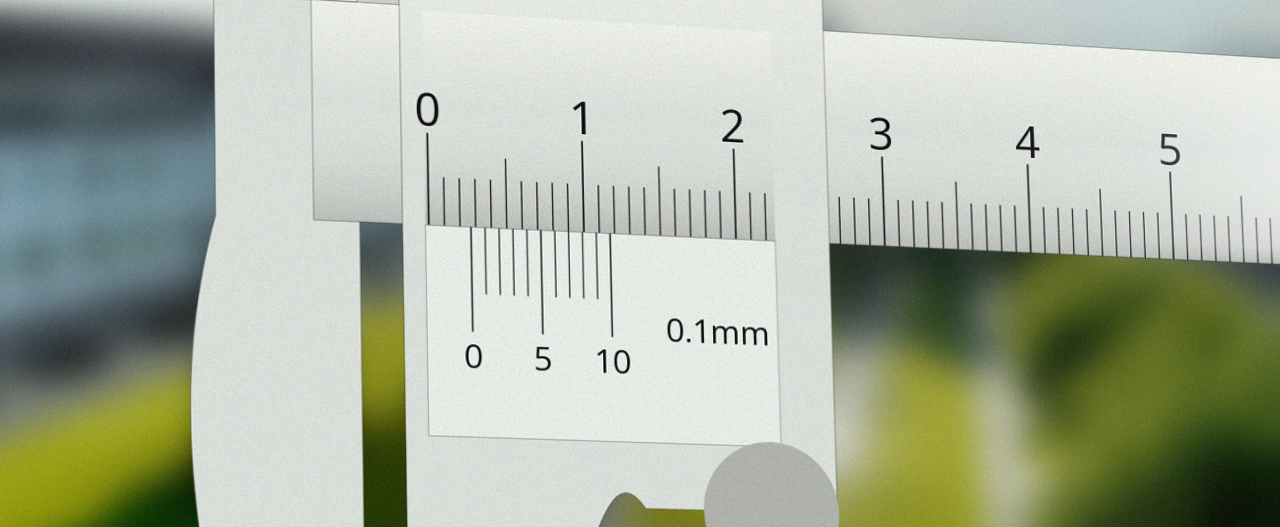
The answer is 2.7 mm
